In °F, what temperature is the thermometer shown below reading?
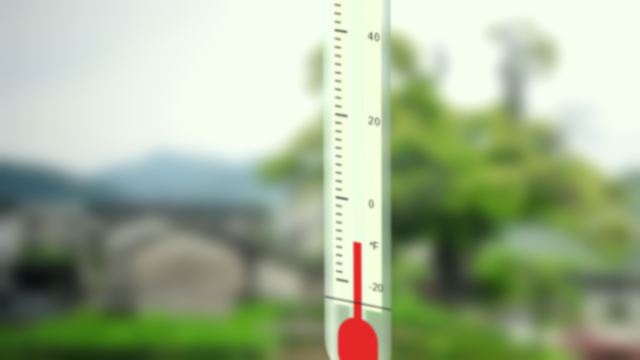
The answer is -10 °F
